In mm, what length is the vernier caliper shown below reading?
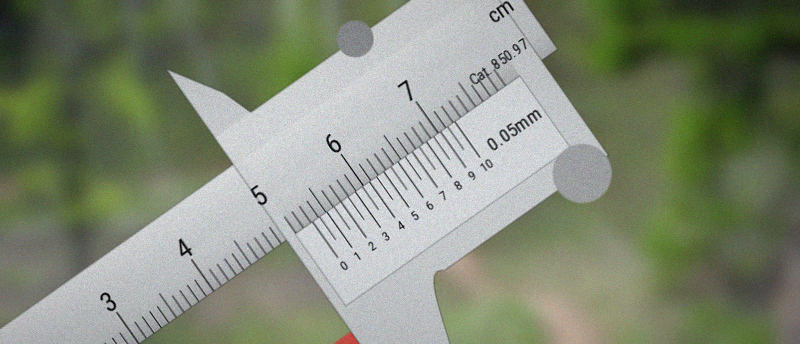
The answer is 53.2 mm
